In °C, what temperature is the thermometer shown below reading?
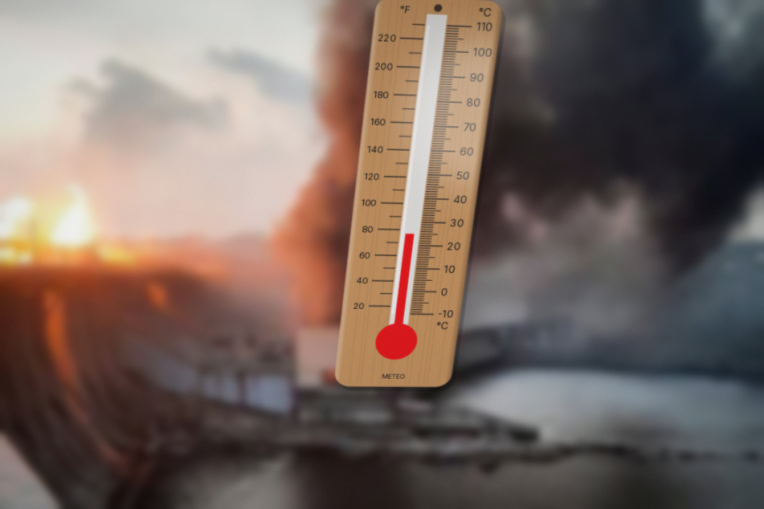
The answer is 25 °C
